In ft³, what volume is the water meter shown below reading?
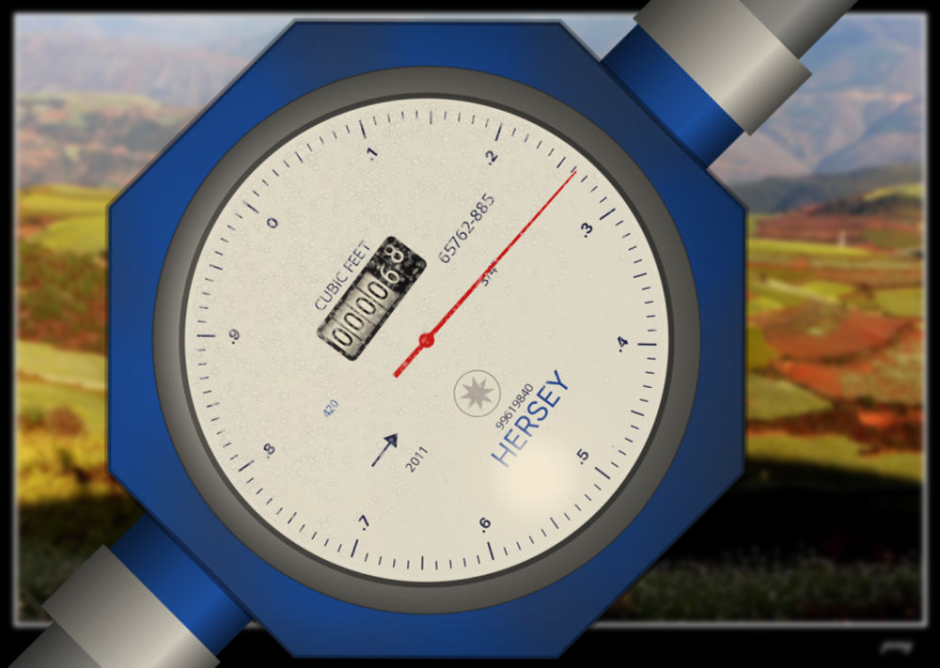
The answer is 68.26 ft³
